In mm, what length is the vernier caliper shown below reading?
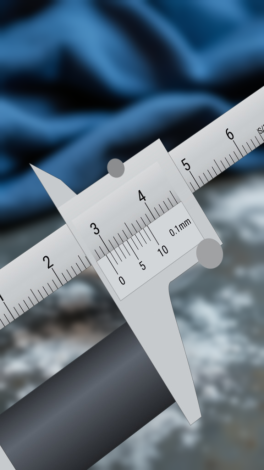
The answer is 29.2 mm
